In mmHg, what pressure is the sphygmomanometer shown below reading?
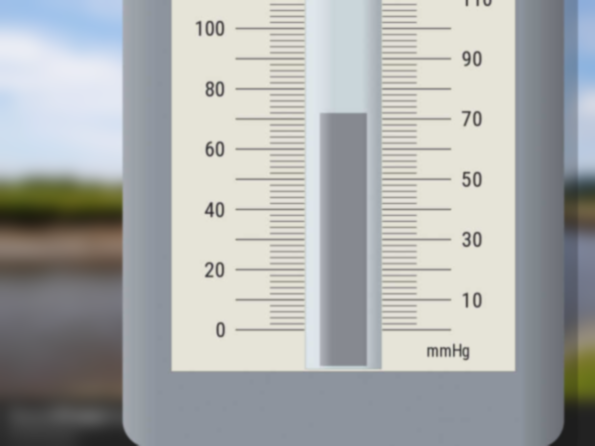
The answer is 72 mmHg
